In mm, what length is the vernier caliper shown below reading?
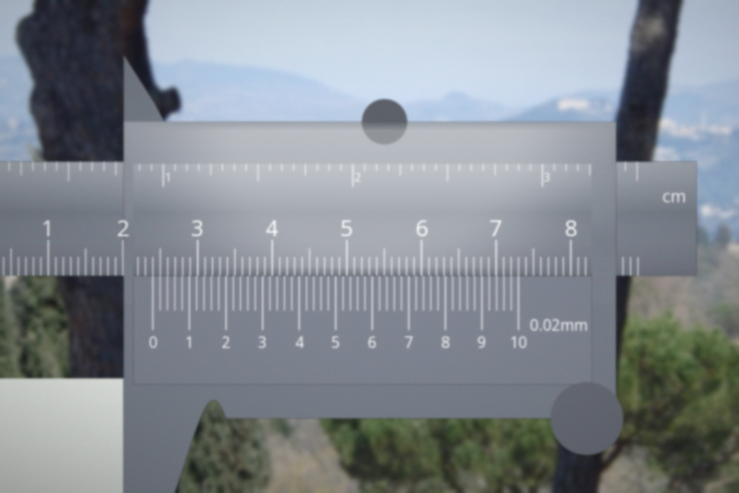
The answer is 24.0 mm
